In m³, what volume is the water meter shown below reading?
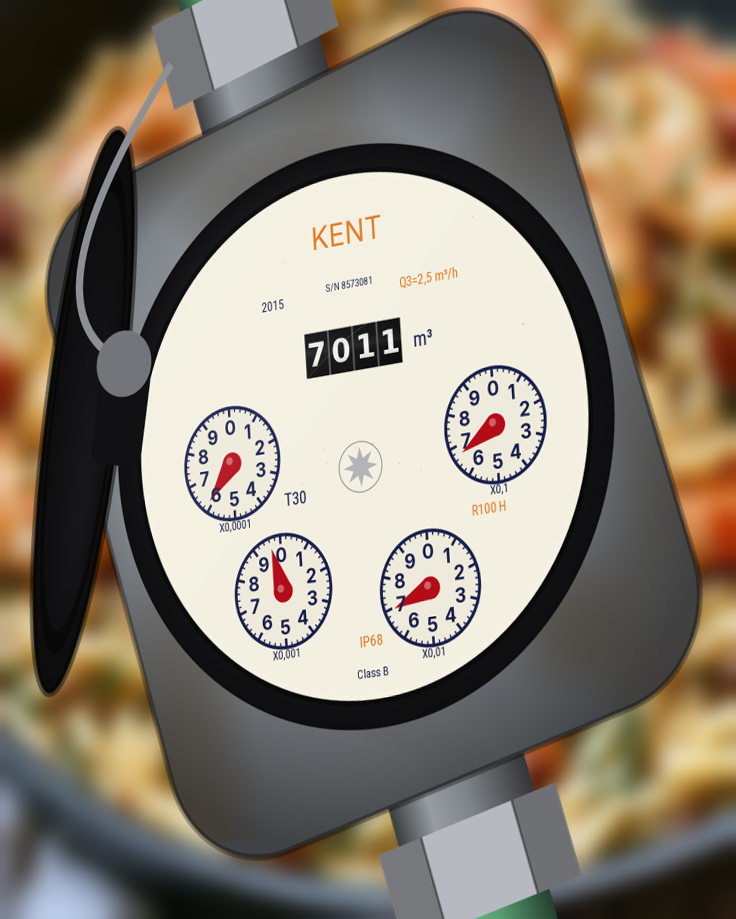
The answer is 7011.6696 m³
